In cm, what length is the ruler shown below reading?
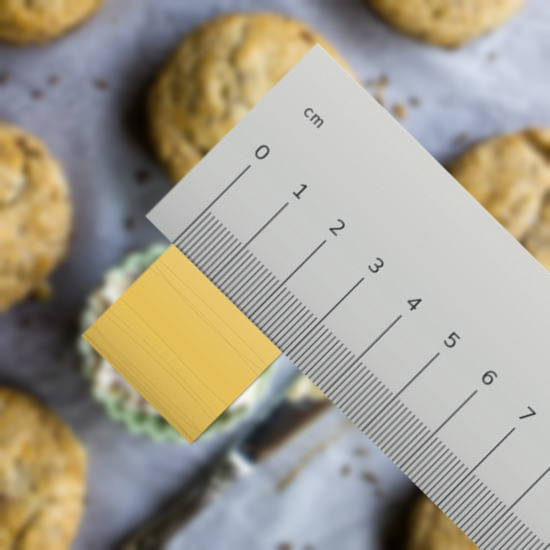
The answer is 2.9 cm
